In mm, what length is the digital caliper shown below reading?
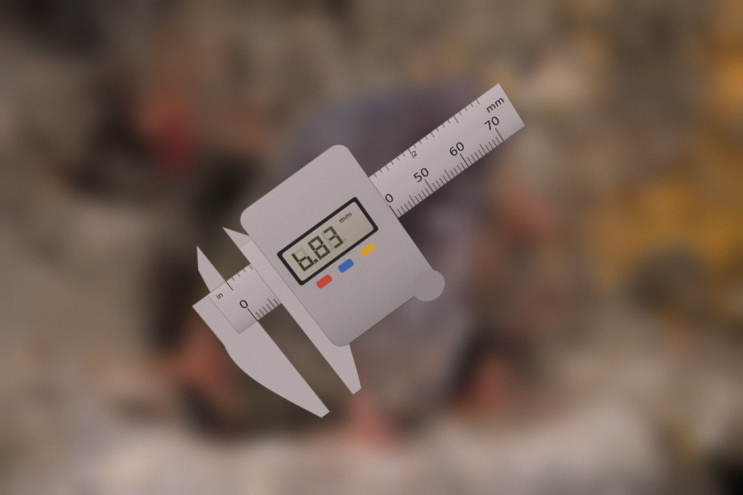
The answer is 6.83 mm
